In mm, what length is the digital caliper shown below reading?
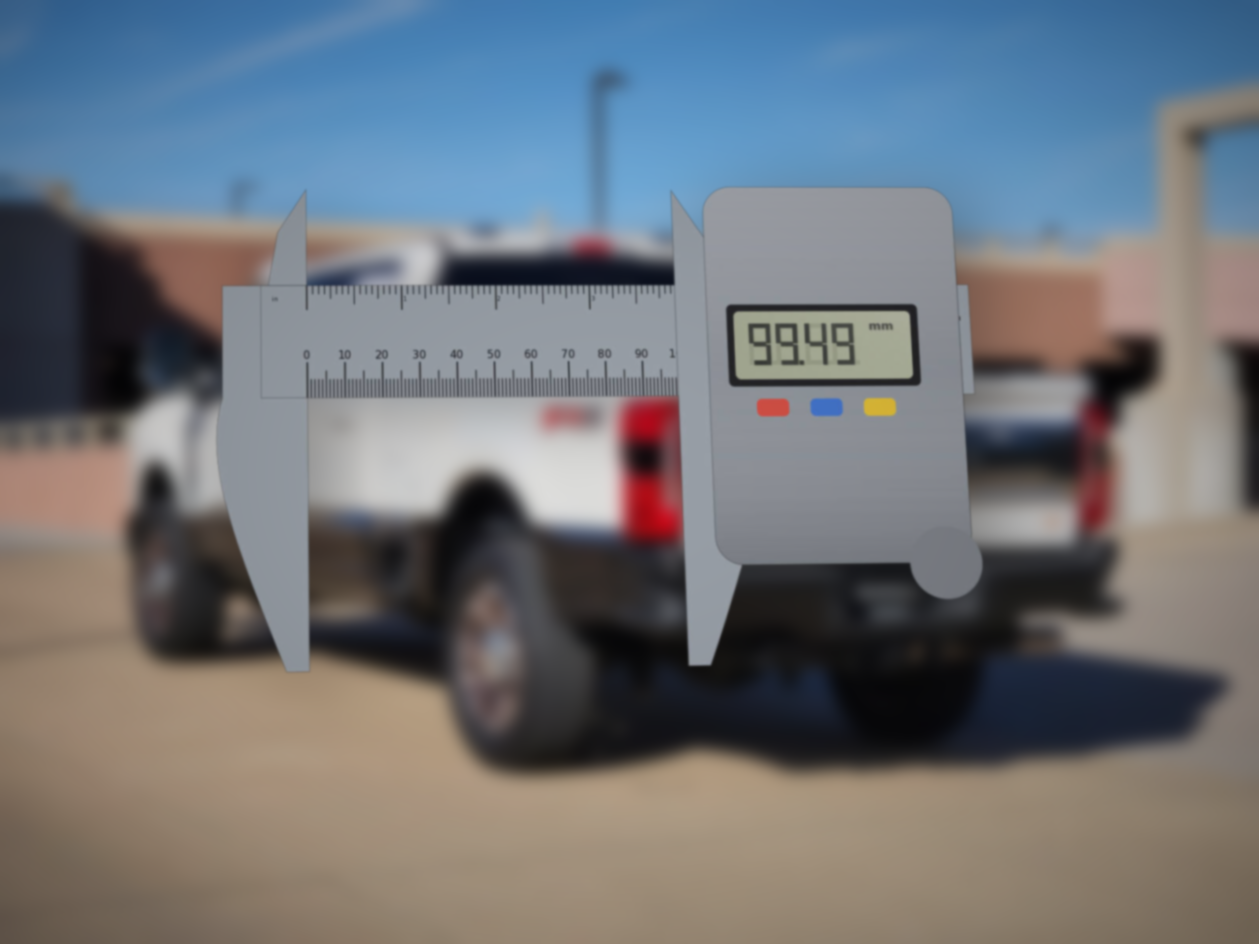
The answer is 99.49 mm
